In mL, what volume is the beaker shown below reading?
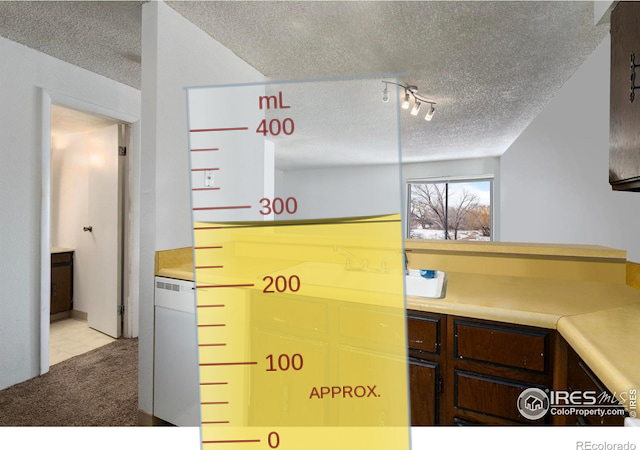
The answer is 275 mL
